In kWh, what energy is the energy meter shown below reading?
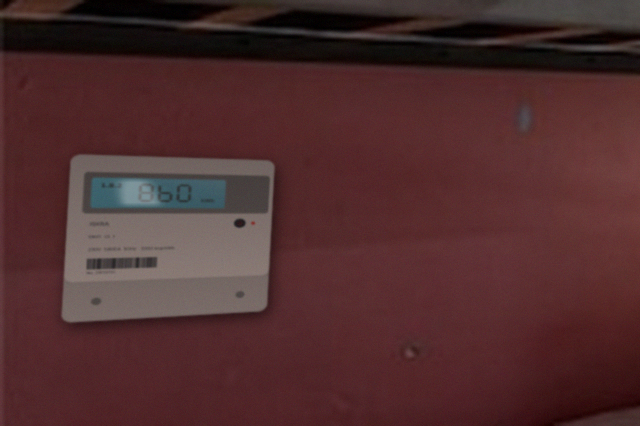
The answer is 860 kWh
